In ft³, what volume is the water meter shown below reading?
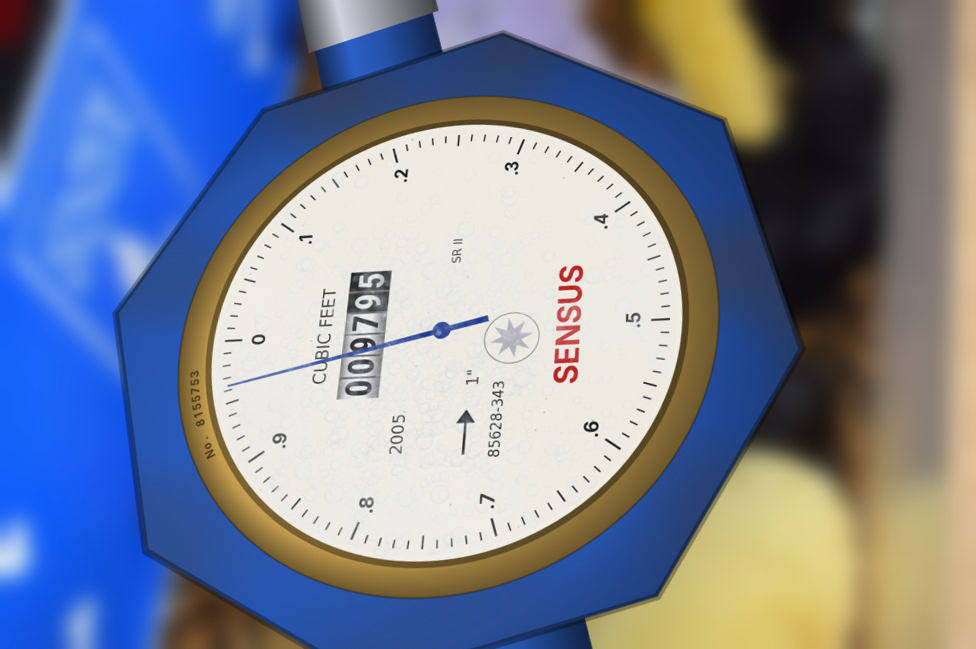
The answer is 9794.96 ft³
